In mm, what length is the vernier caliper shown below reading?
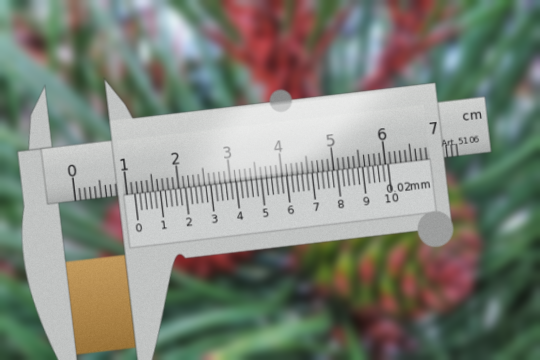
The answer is 11.5 mm
